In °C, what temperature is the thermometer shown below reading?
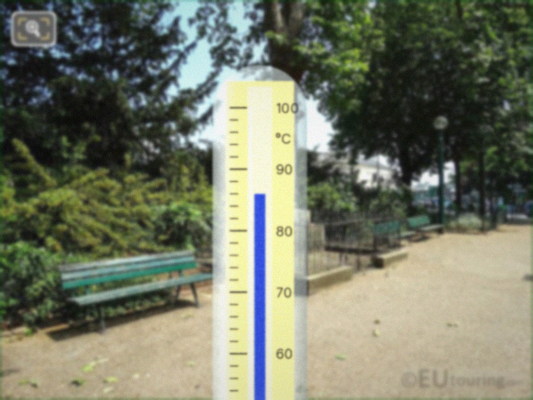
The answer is 86 °C
